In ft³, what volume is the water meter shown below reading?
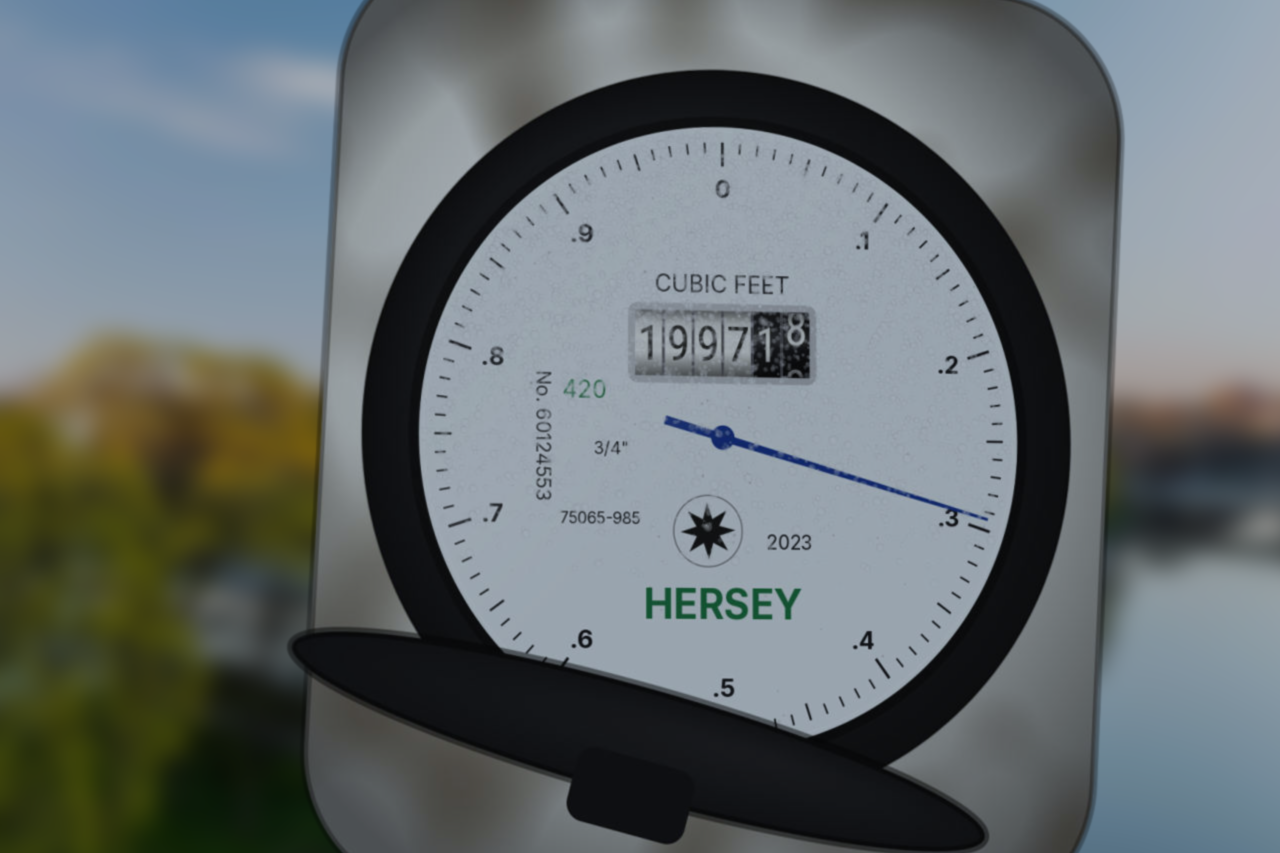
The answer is 199718.29 ft³
